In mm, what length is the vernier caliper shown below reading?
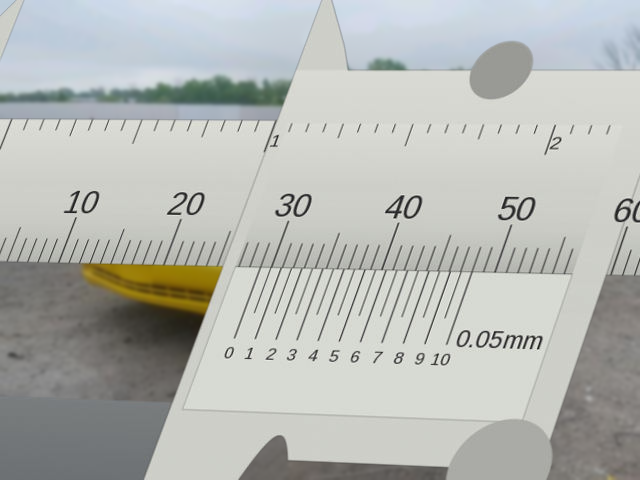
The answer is 29.0 mm
